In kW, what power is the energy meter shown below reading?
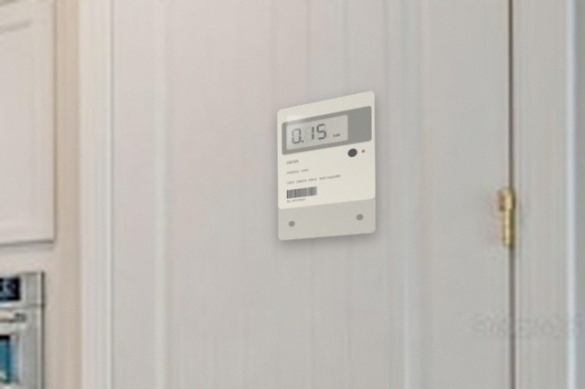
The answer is 0.15 kW
